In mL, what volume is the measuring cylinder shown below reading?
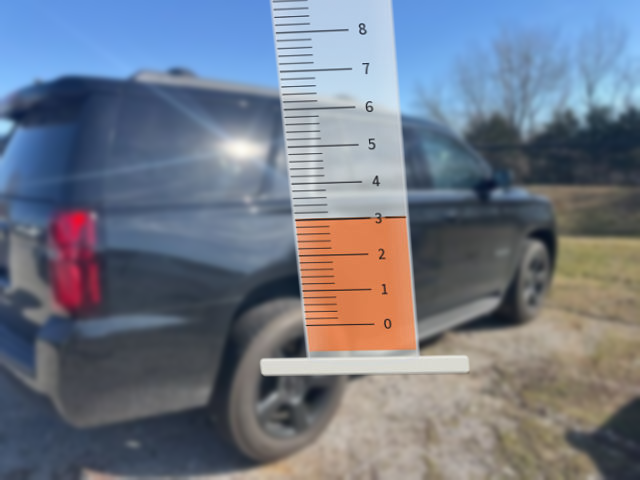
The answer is 3 mL
